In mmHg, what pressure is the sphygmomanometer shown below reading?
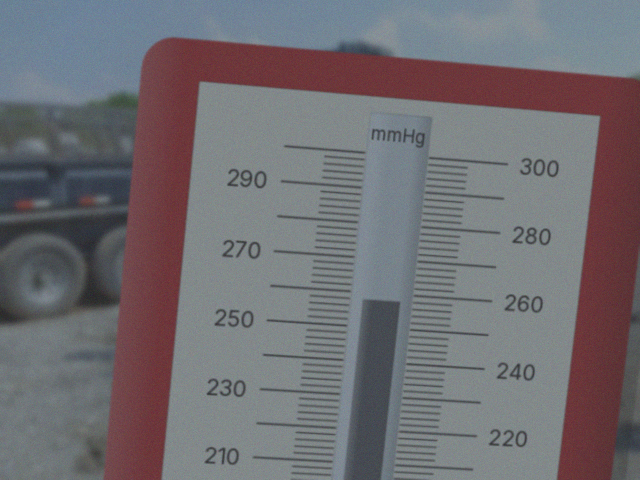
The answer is 258 mmHg
